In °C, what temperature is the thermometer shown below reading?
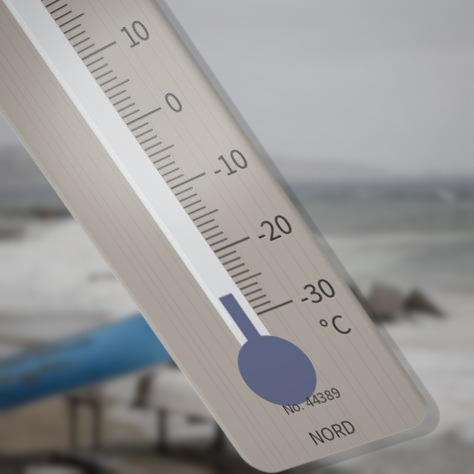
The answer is -26 °C
